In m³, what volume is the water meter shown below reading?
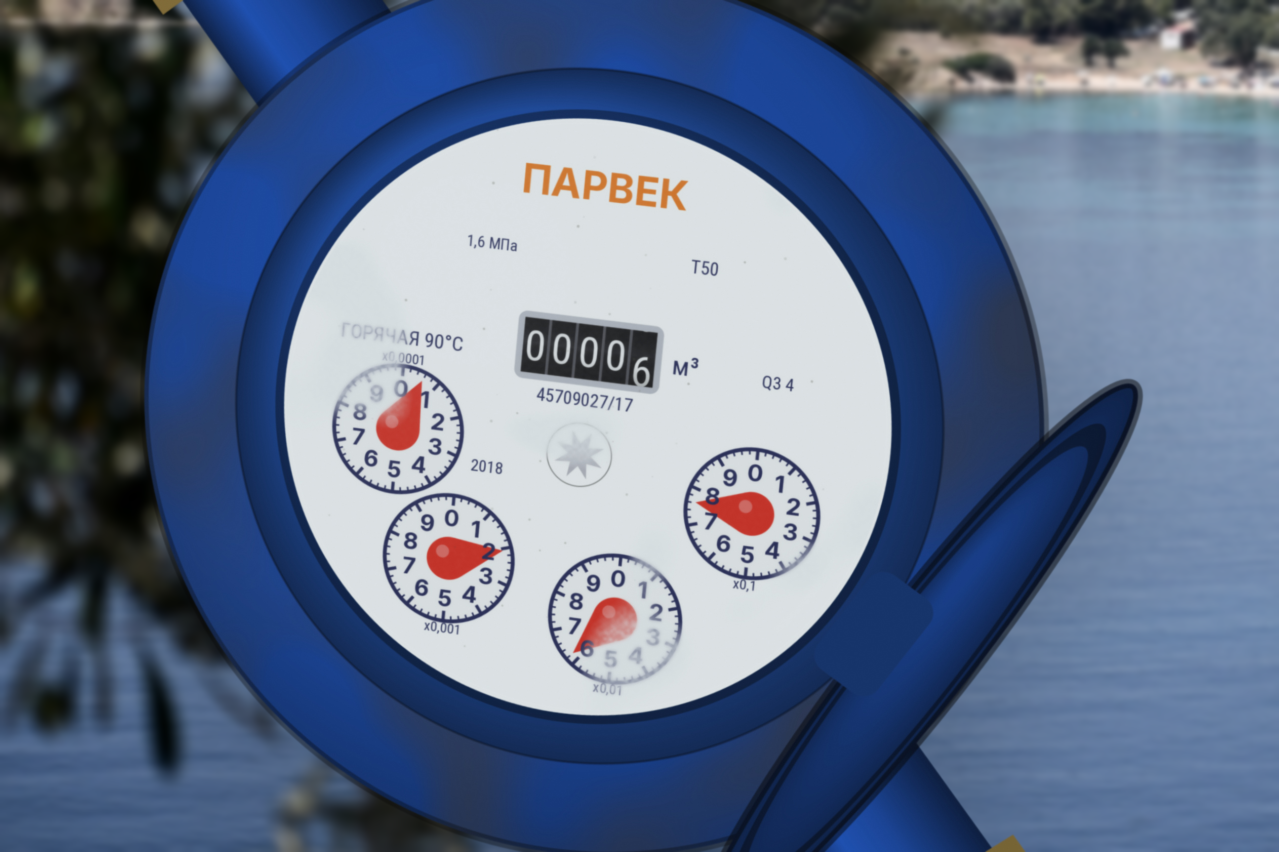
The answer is 5.7620 m³
